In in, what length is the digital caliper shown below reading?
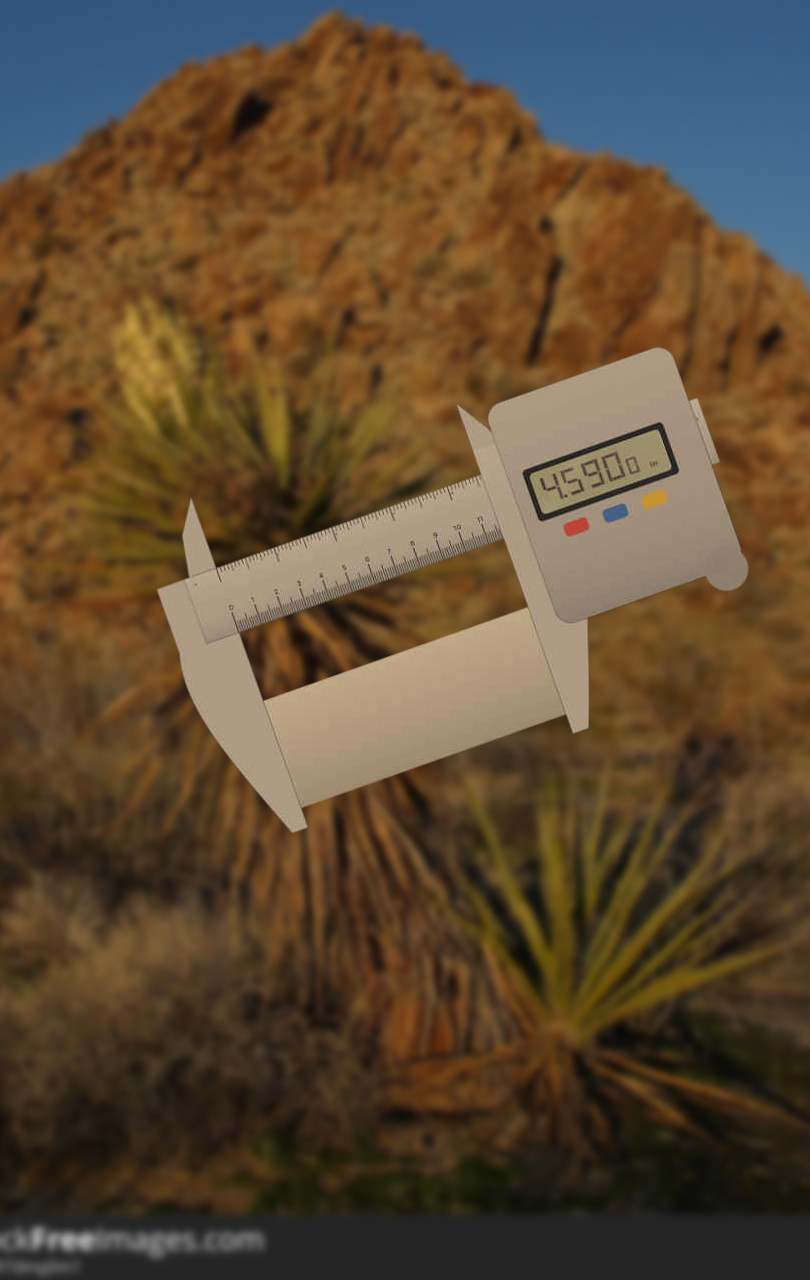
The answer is 4.5900 in
